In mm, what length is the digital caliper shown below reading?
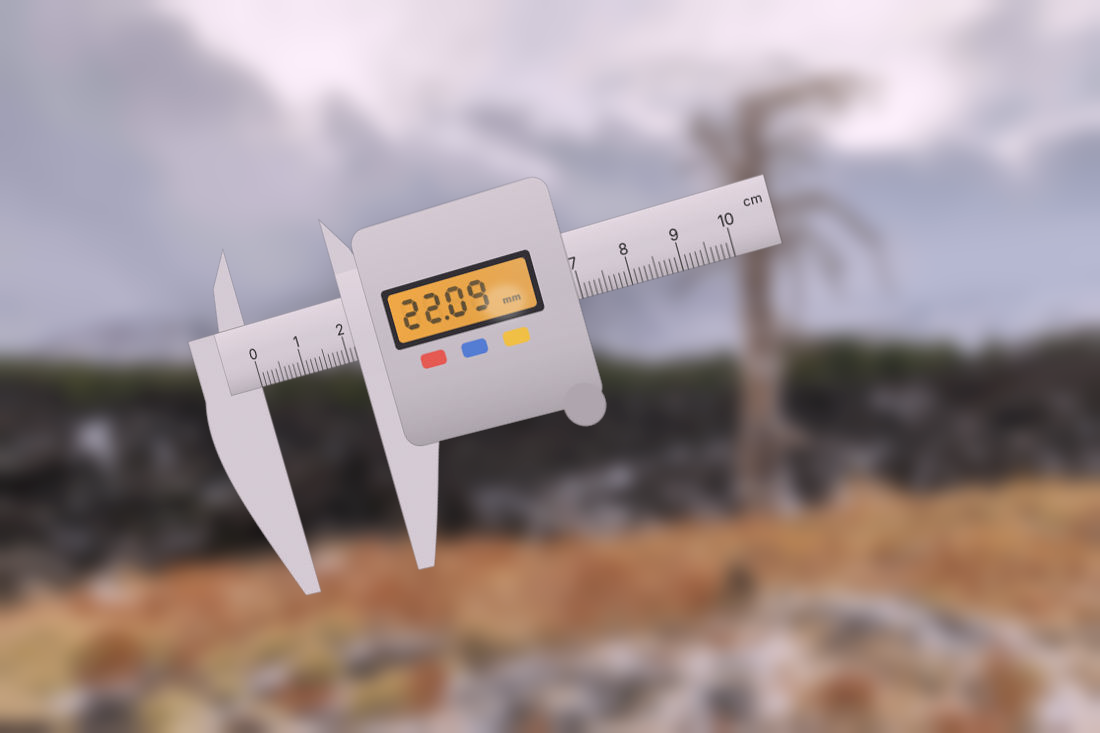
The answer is 22.09 mm
